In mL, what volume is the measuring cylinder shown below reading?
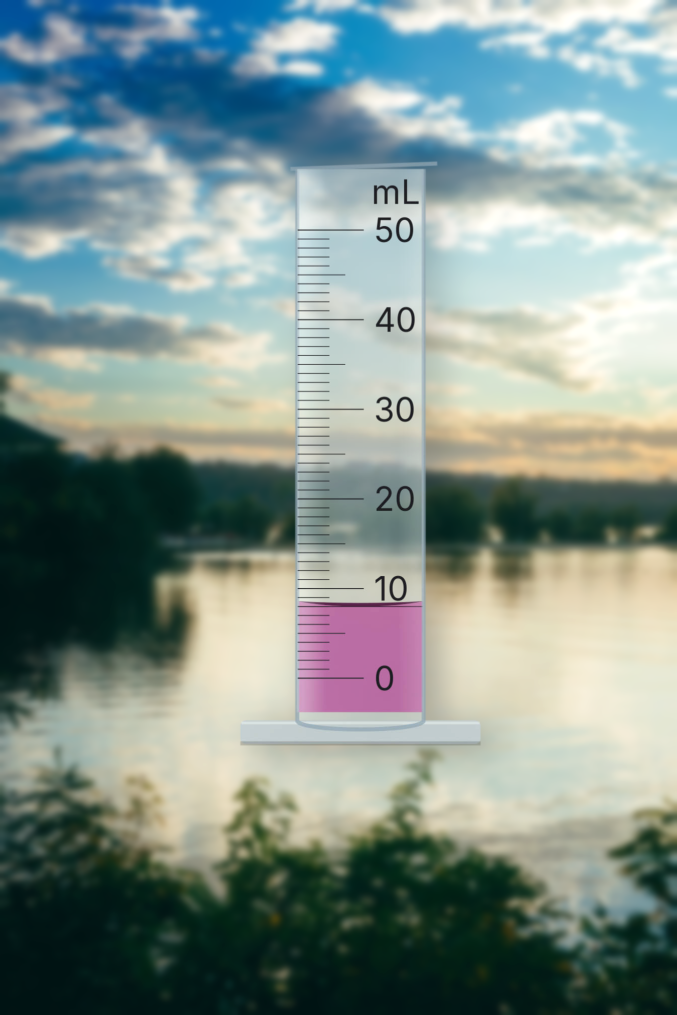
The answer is 8 mL
